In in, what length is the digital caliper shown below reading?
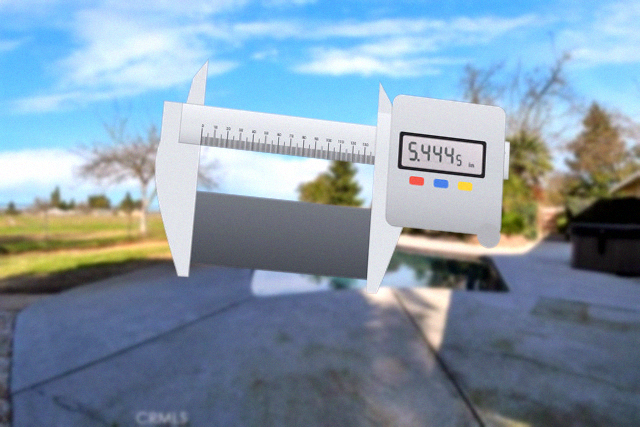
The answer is 5.4445 in
